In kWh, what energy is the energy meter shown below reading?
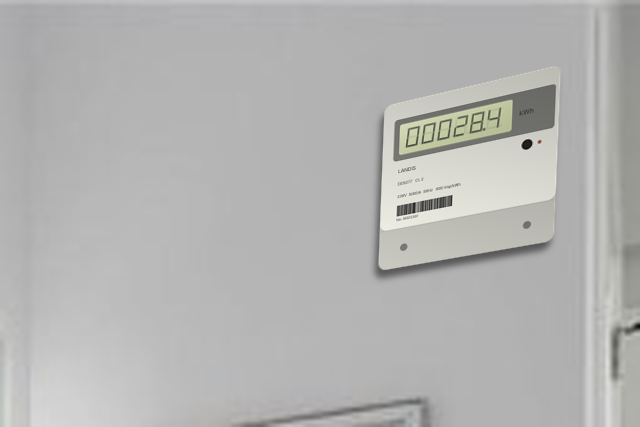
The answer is 28.4 kWh
